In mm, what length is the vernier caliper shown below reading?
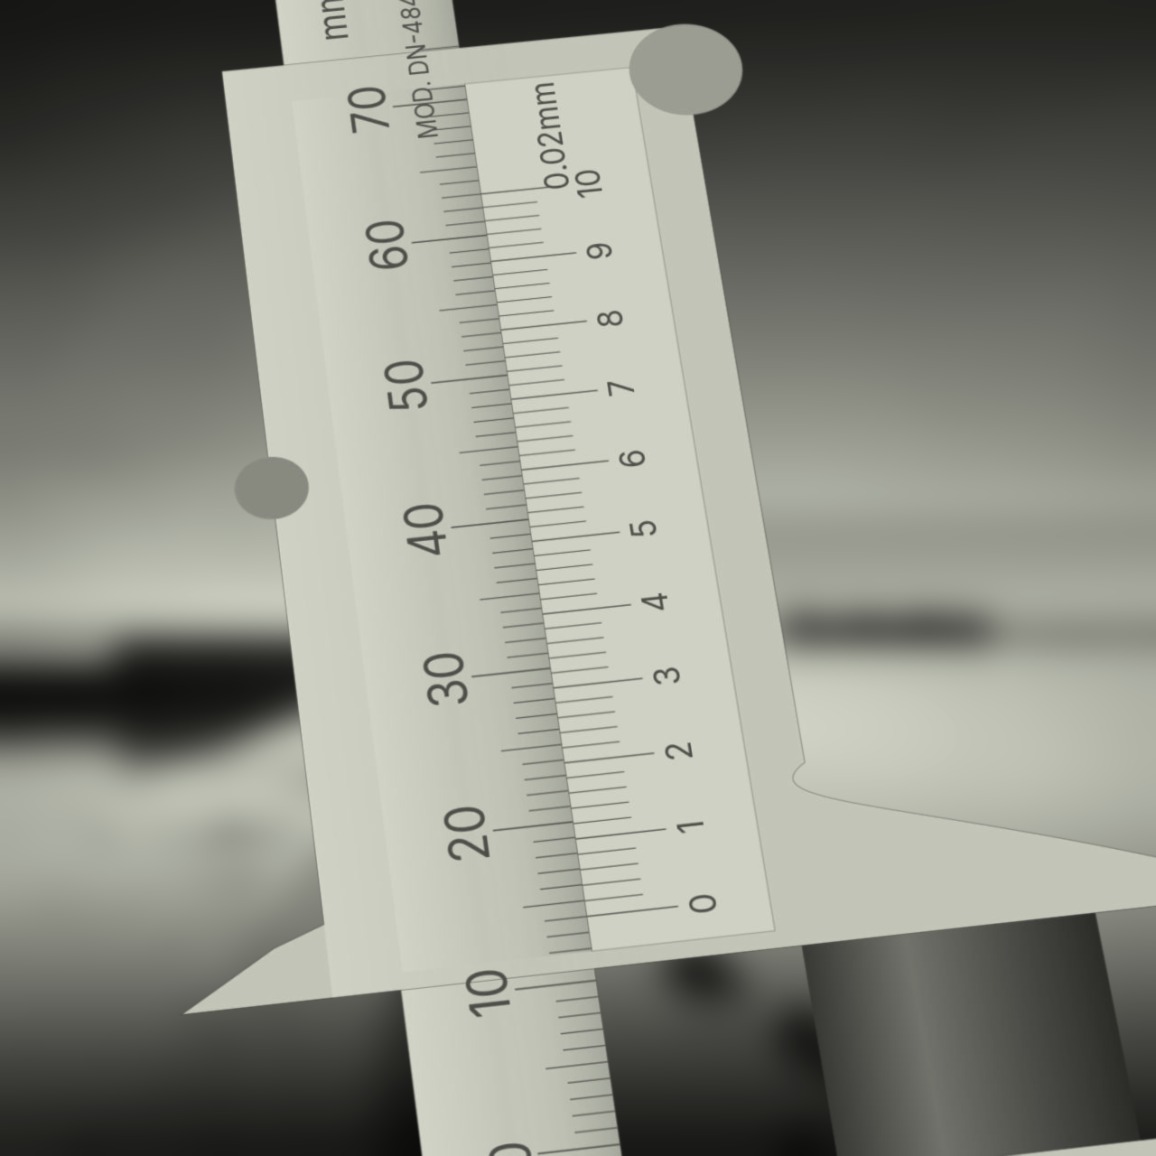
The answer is 14.0 mm
